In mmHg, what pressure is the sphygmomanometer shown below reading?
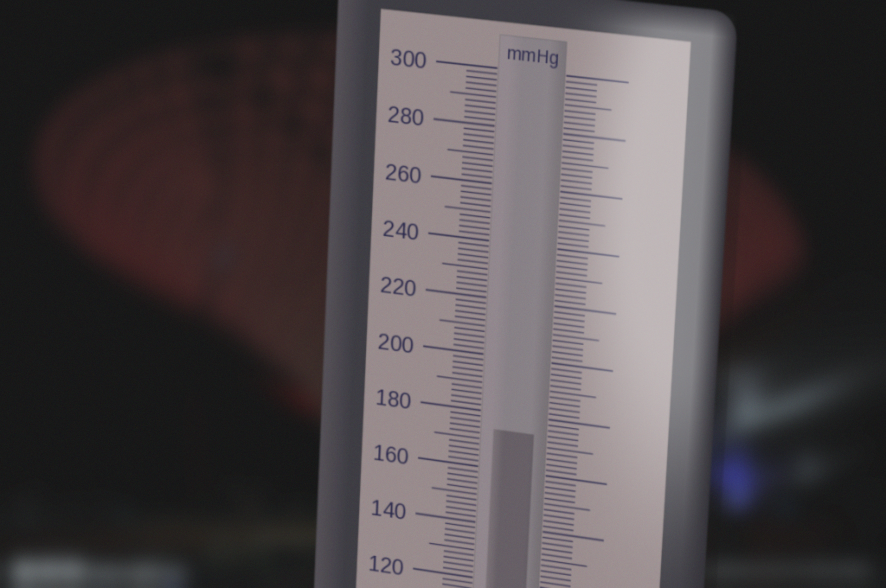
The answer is 174 mmHg
